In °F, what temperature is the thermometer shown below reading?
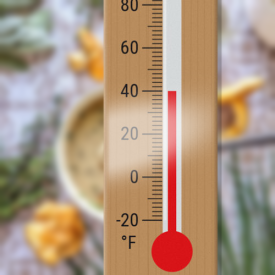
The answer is 40 °F
